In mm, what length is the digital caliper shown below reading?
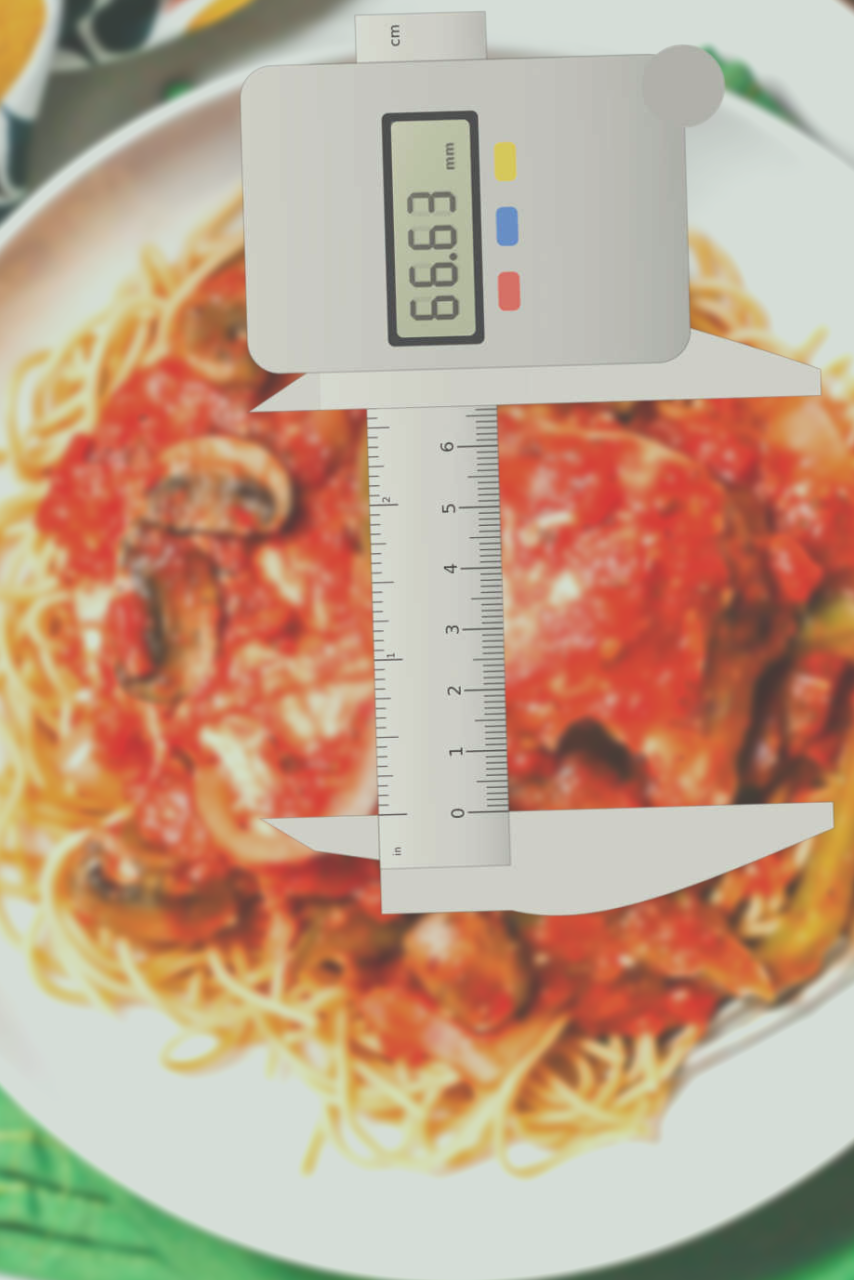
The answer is 66.63 mm
